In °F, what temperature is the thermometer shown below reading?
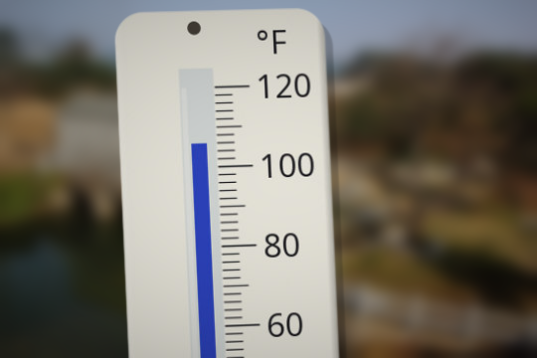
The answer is 106 °F
